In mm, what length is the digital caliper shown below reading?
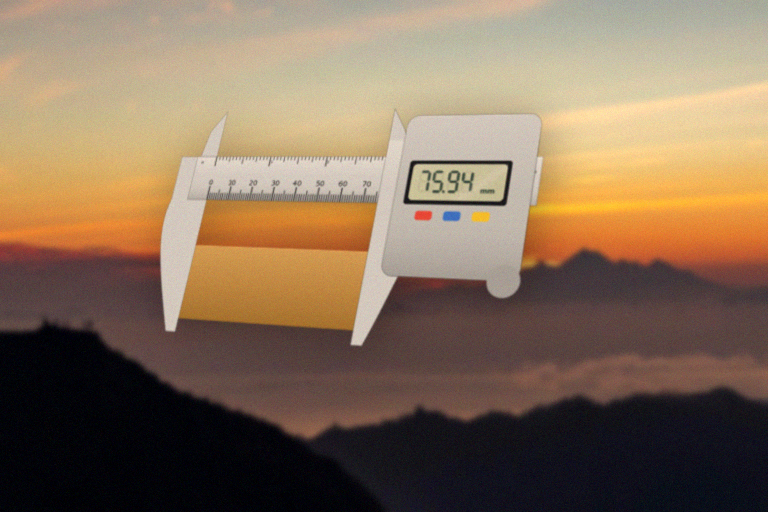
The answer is 75.94 mm
